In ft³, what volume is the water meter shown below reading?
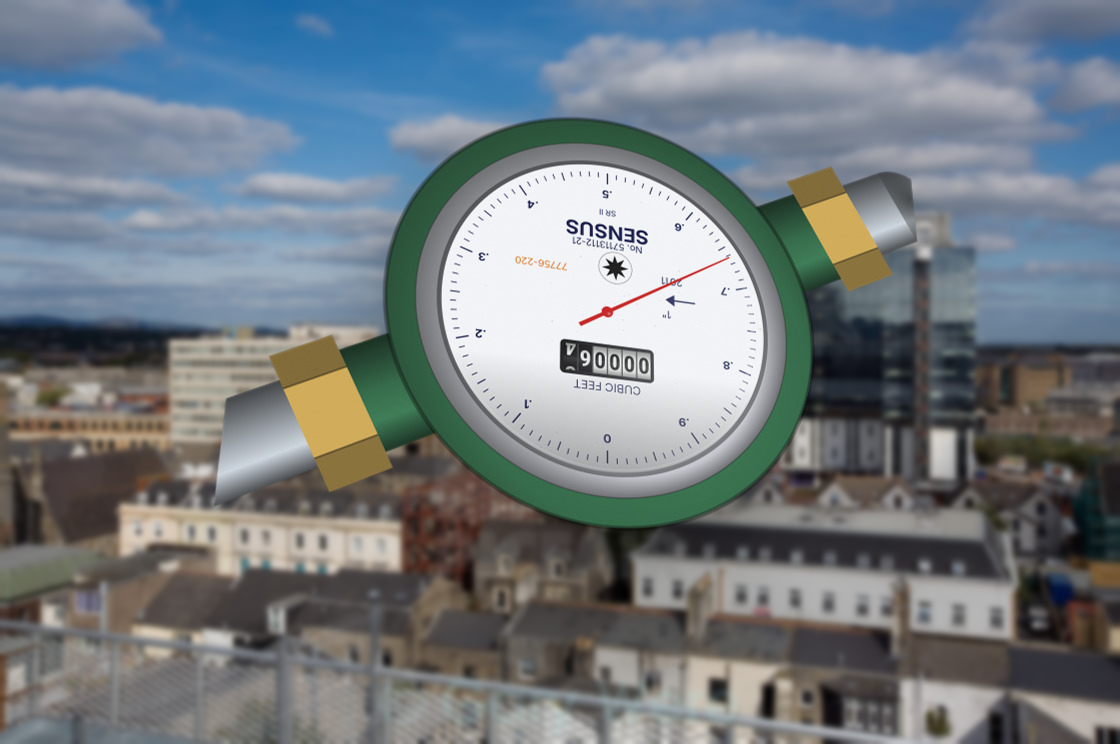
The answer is 63.66 ft³
